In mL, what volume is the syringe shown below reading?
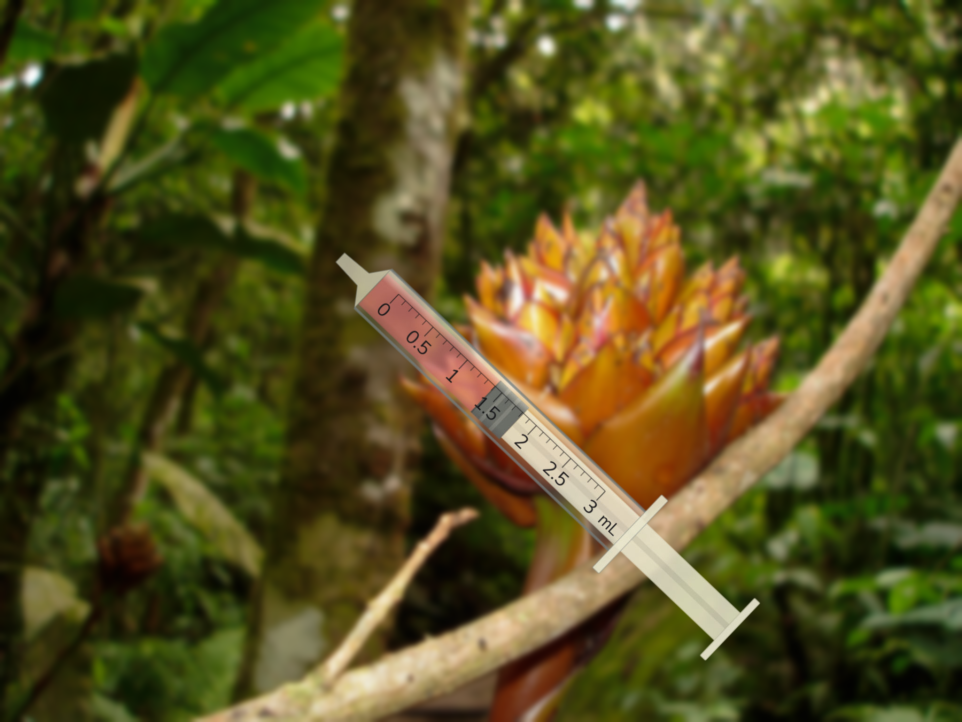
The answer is 1.4 mL
